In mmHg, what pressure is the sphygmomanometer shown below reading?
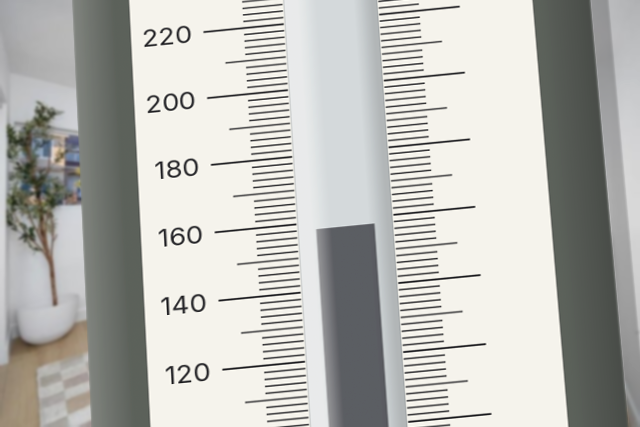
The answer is 158 mmHg
